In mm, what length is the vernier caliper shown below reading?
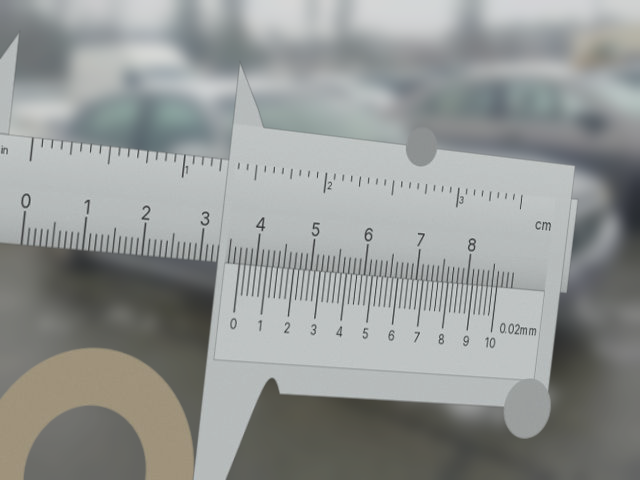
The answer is 37.0 mm
